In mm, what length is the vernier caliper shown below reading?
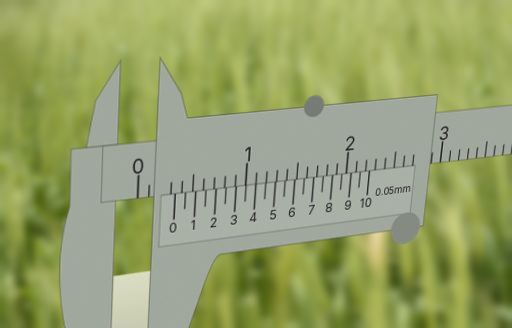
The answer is 3.4 mm
